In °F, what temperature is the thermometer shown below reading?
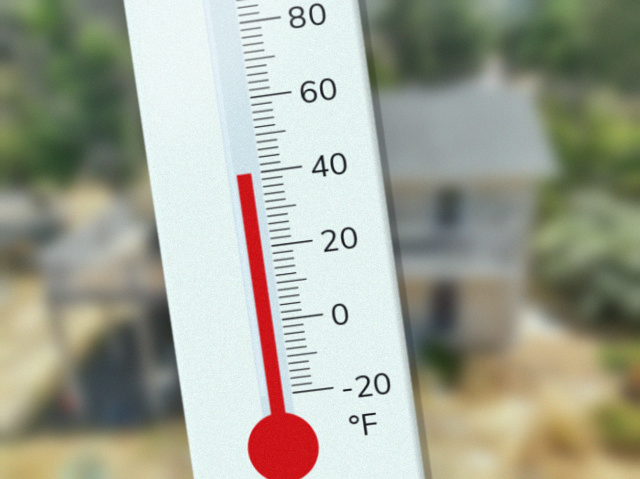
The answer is 40 °F
